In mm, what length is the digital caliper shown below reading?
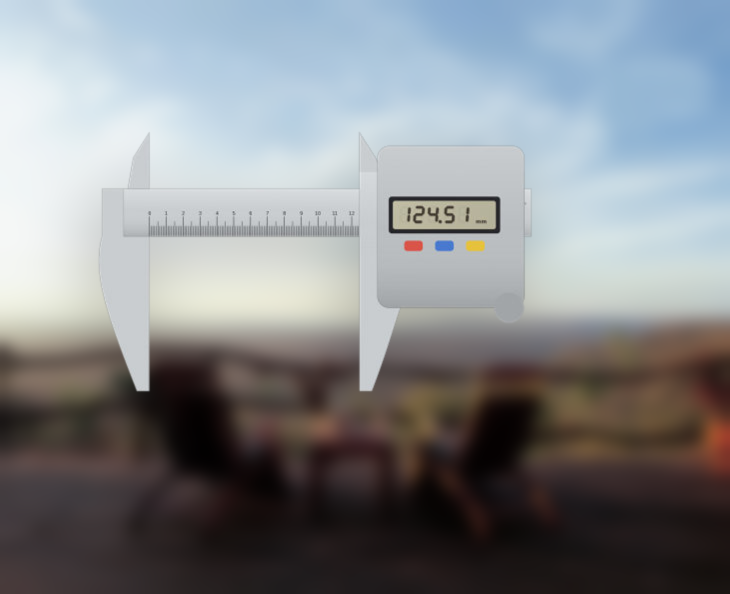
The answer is 124.51 mm
